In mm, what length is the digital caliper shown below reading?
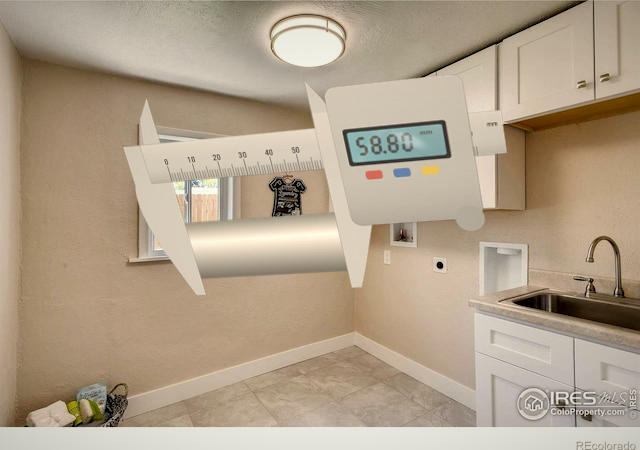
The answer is 58.80 mm
